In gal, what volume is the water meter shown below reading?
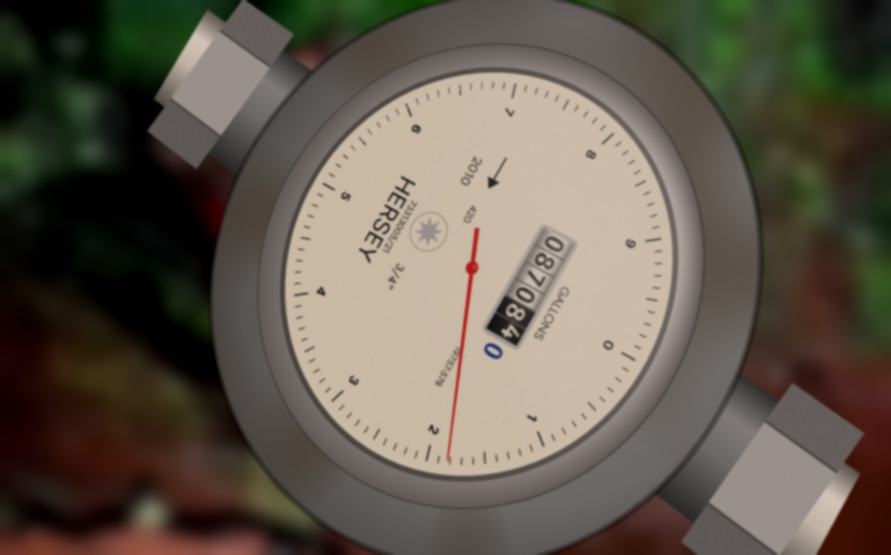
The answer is 870841.8 gal
